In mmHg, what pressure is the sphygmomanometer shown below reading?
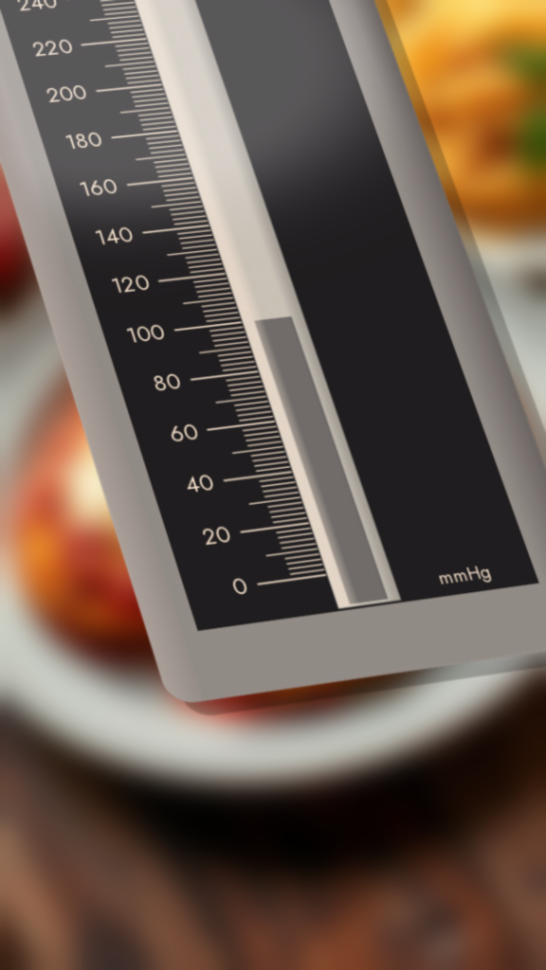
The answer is 100 mmHg
